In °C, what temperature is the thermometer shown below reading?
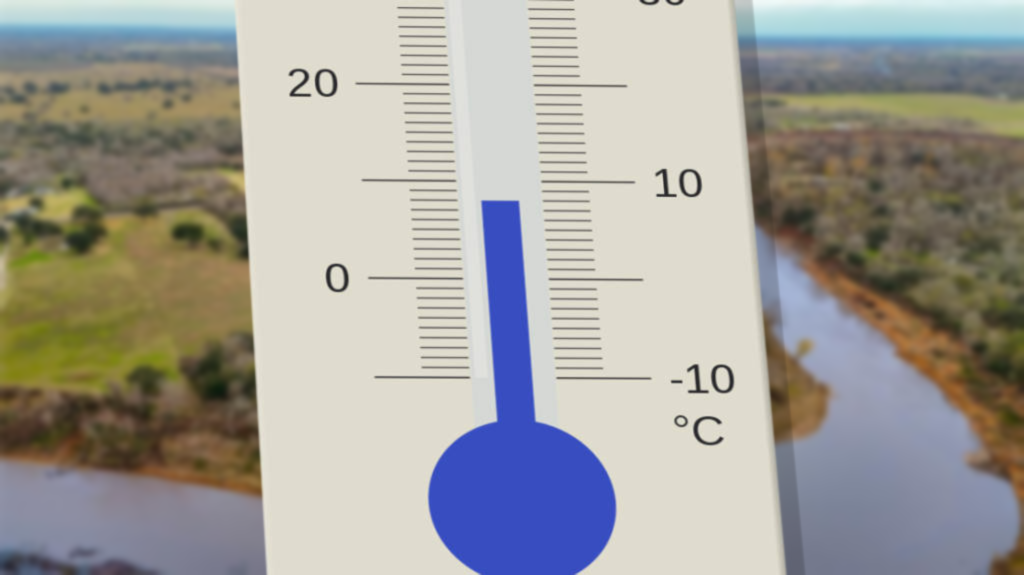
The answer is 8 °C
